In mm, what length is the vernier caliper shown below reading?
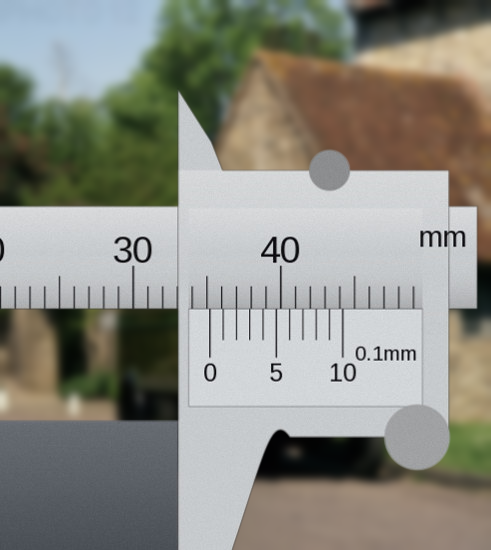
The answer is 35.2 mm
